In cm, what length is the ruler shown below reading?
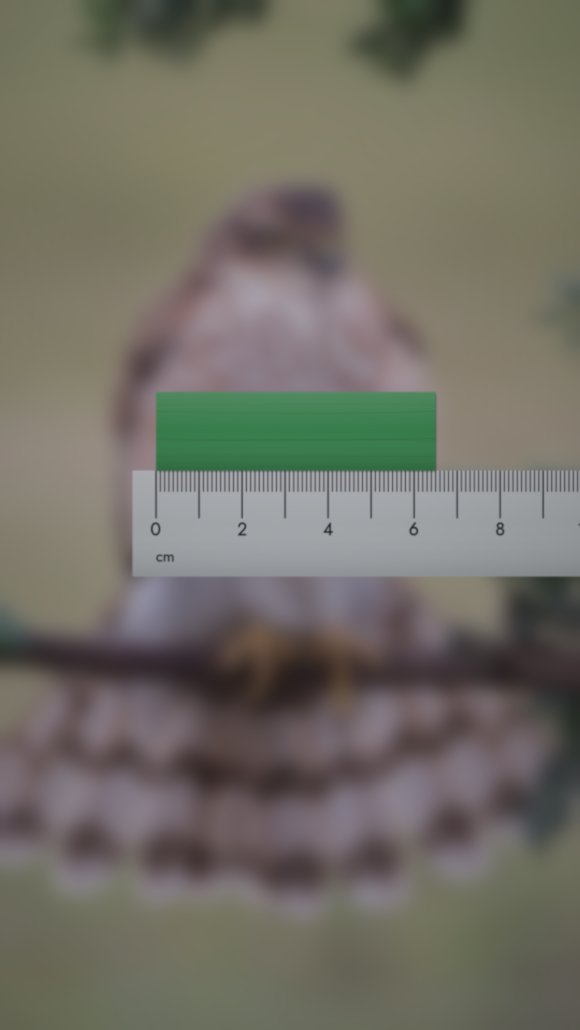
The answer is 6.5 cm
